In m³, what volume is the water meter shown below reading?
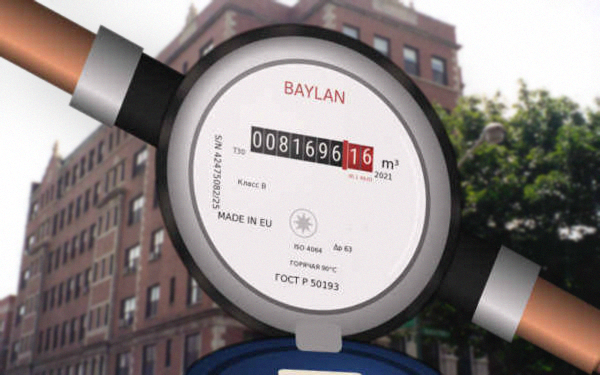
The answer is 81696.16 m³
